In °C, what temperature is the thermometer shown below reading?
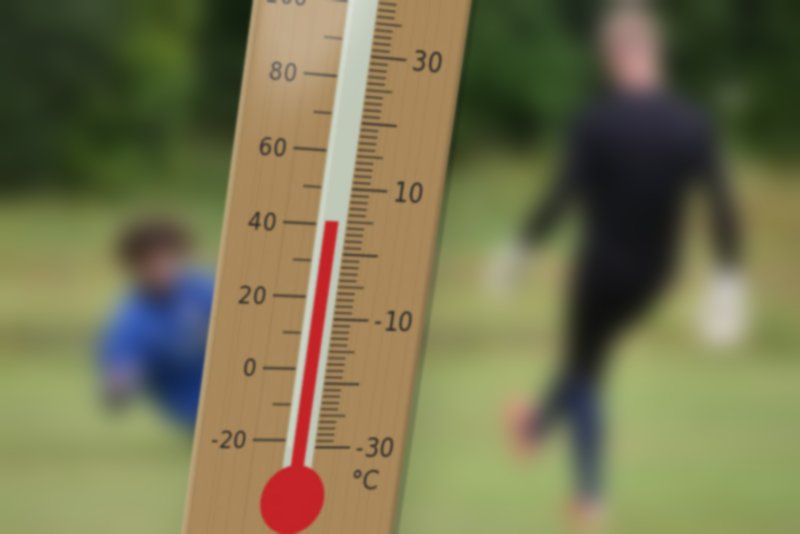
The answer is 5 °C
